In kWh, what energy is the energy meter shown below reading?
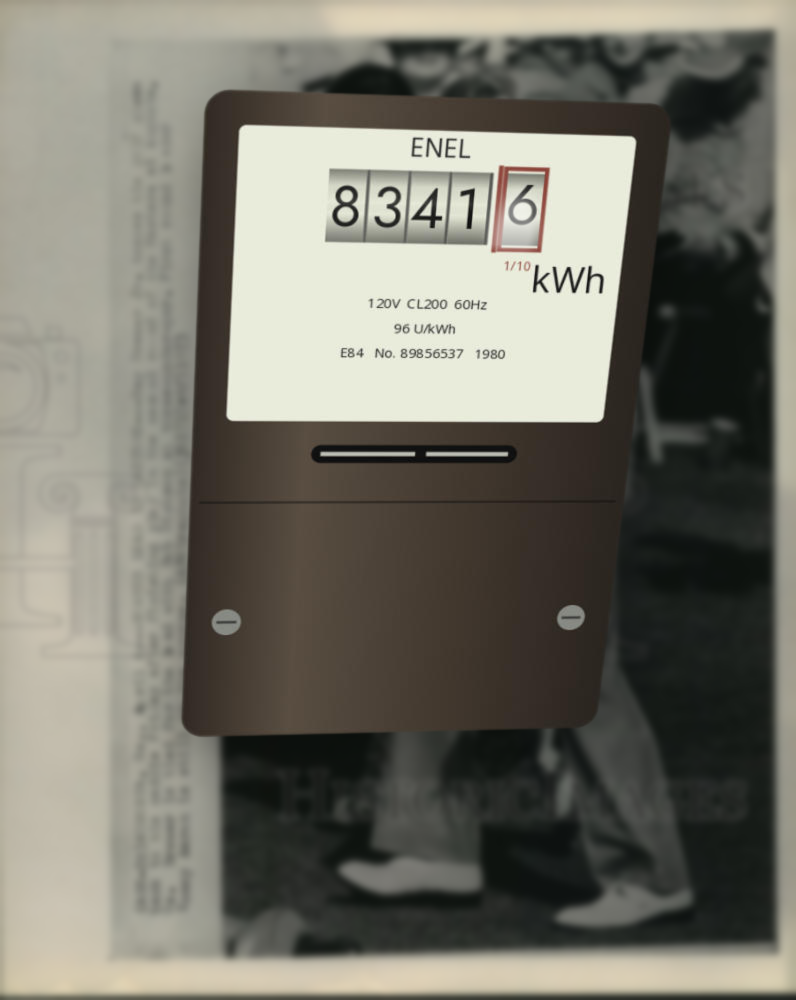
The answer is 8341.6 kWh
